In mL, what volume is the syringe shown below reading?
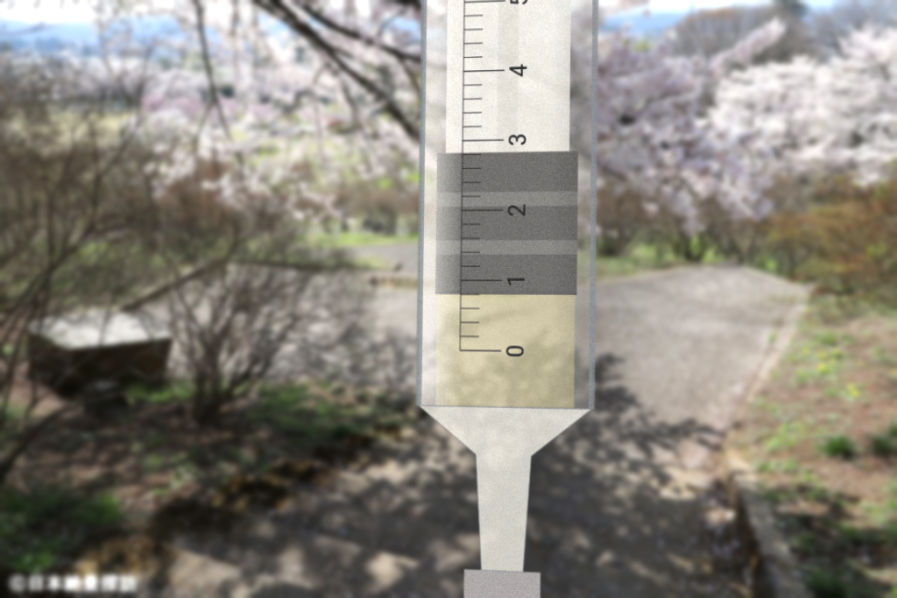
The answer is 0.8 mL
